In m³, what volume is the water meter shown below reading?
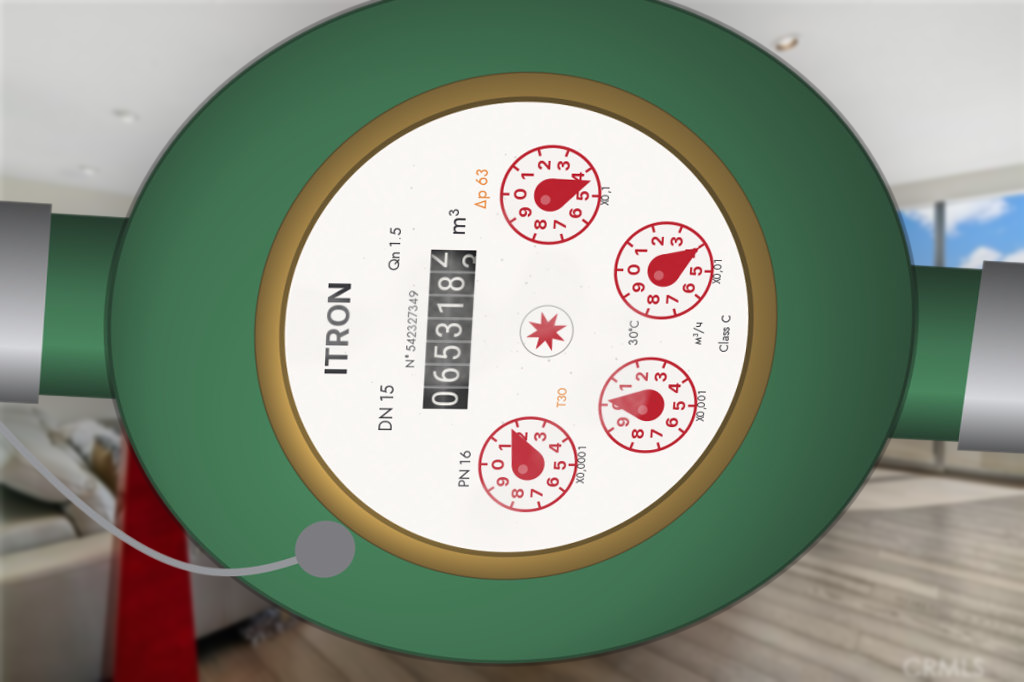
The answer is 653182.4401 m³
